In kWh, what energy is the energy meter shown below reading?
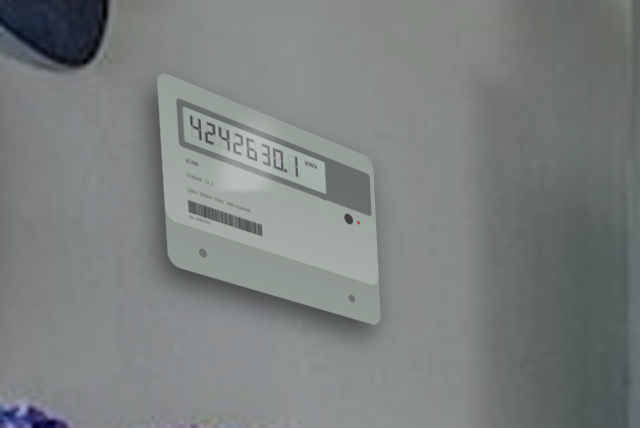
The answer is 4242630.1 kWh
